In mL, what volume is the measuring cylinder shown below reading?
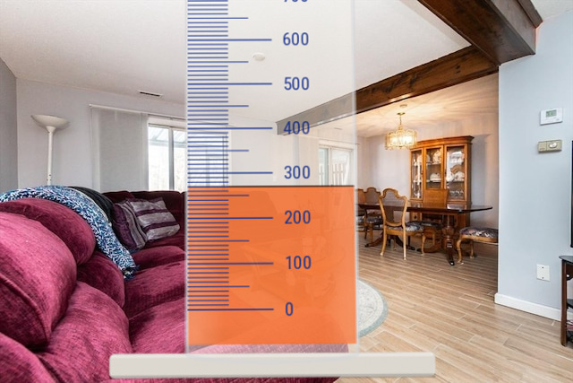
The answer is 270 mL
